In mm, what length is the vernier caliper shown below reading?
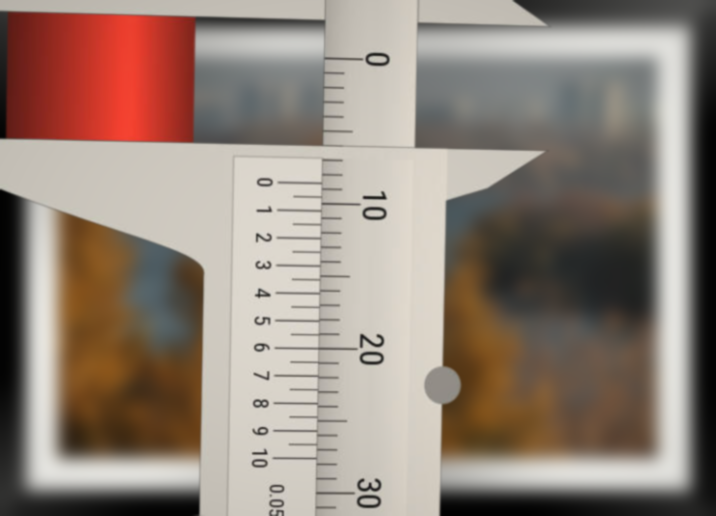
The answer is 8.6 mm
